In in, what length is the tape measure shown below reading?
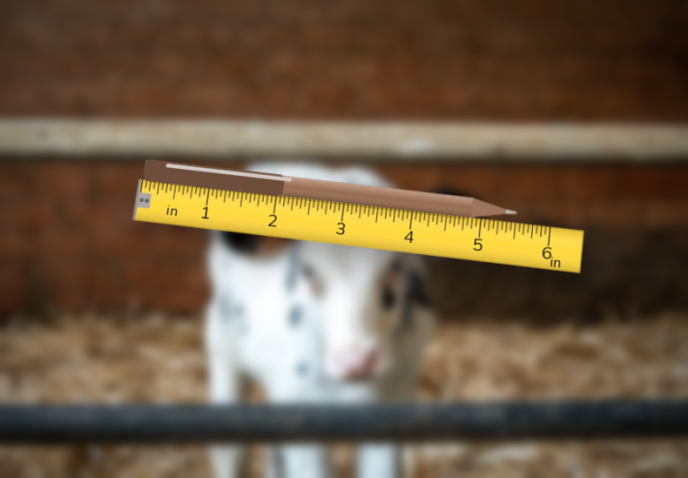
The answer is 5.5 in
